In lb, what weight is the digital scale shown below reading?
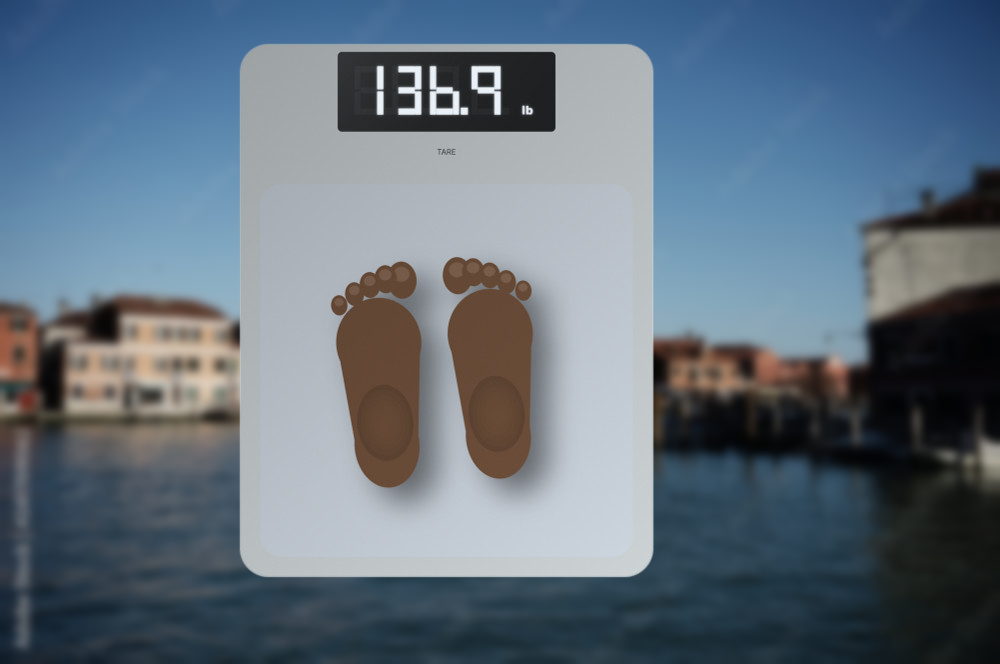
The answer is 136.9 lb
